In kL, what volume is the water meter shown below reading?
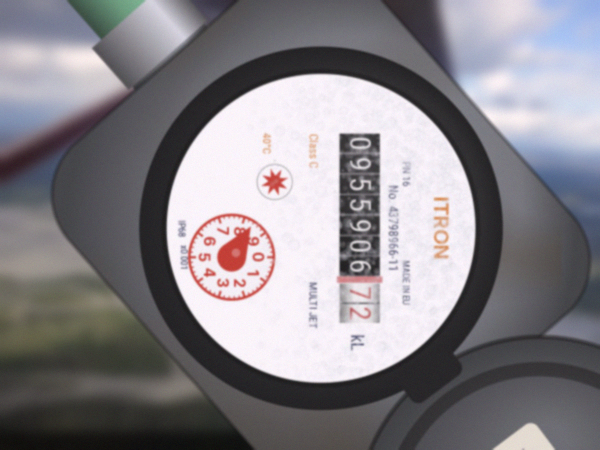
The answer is 955906.728 kL
